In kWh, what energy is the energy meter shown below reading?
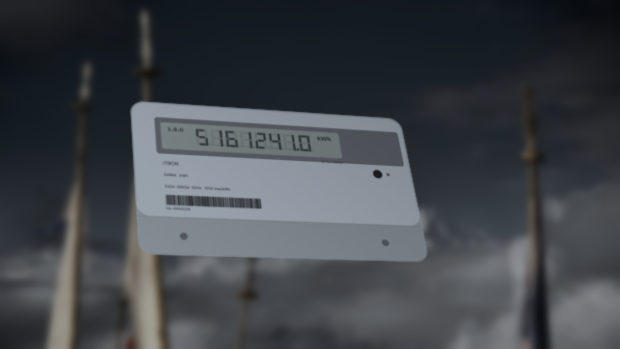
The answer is 5161241.0 kWh
